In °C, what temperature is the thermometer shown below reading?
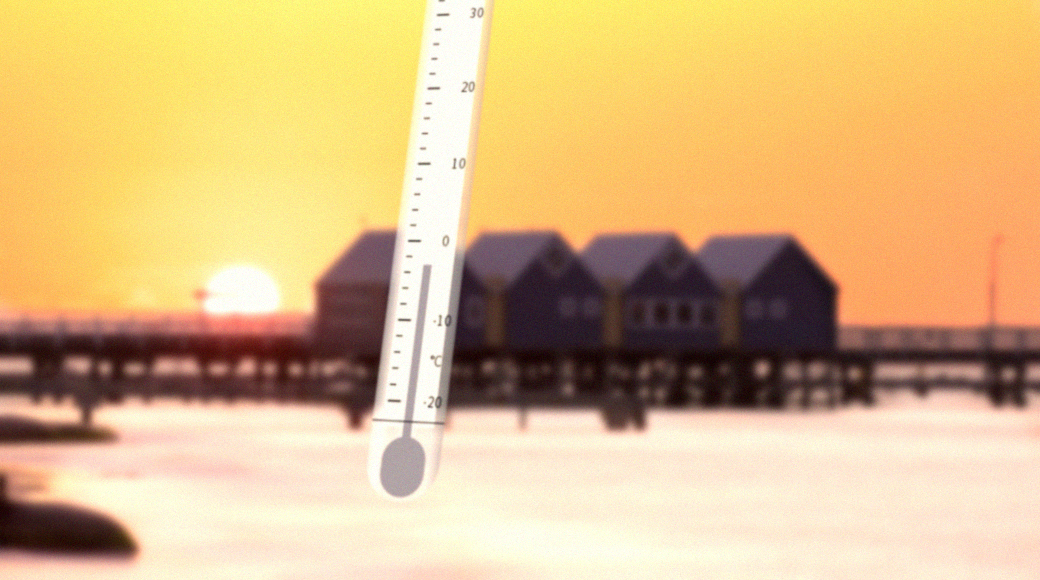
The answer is -3 °C
